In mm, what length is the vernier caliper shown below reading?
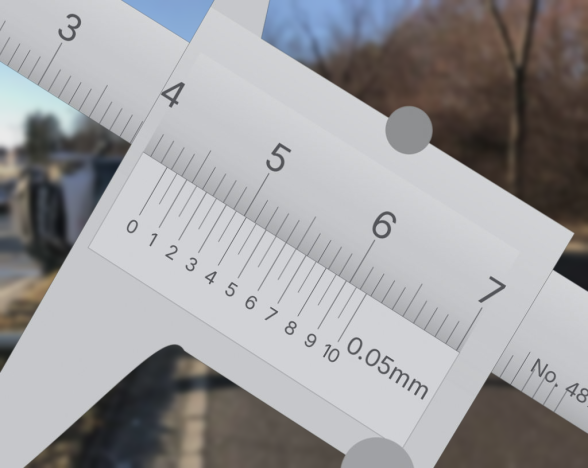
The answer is 42.6 mm
